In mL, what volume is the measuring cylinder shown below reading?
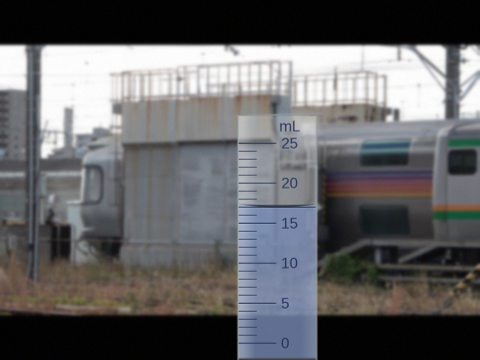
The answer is 17 mL
